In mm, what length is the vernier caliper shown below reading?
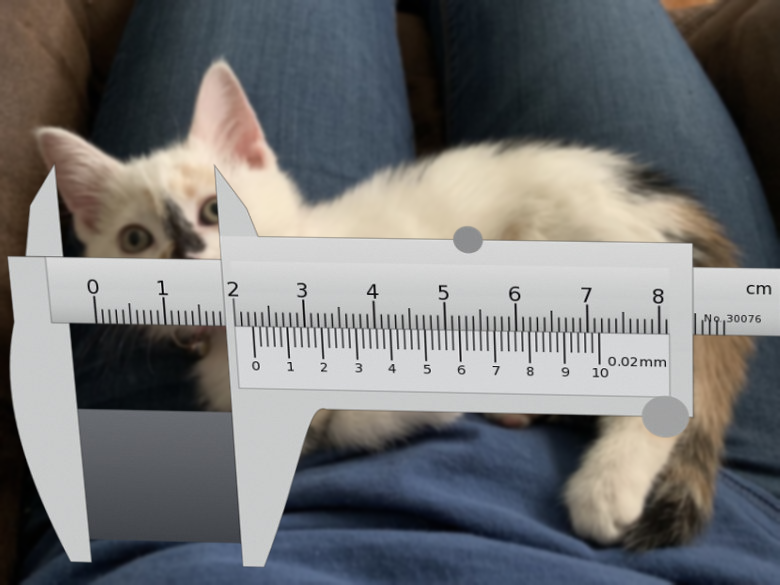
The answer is 22.6 mm
